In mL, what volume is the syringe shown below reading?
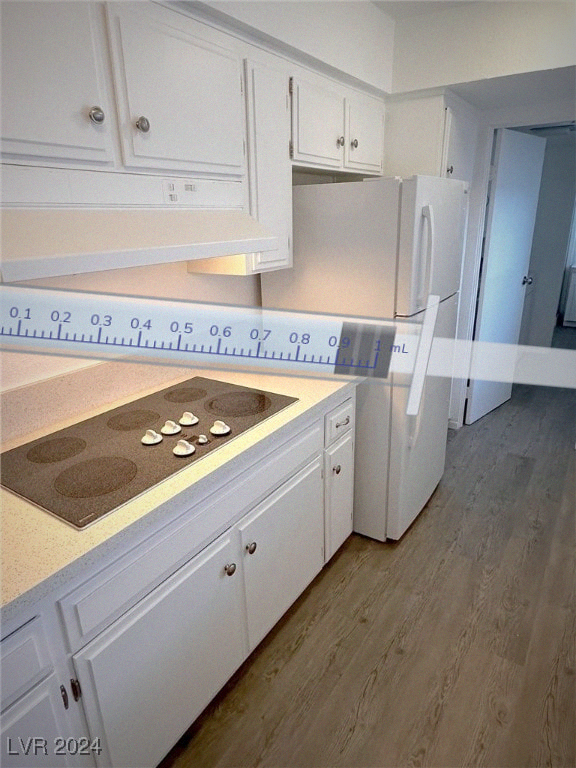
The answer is 0.9 mL
